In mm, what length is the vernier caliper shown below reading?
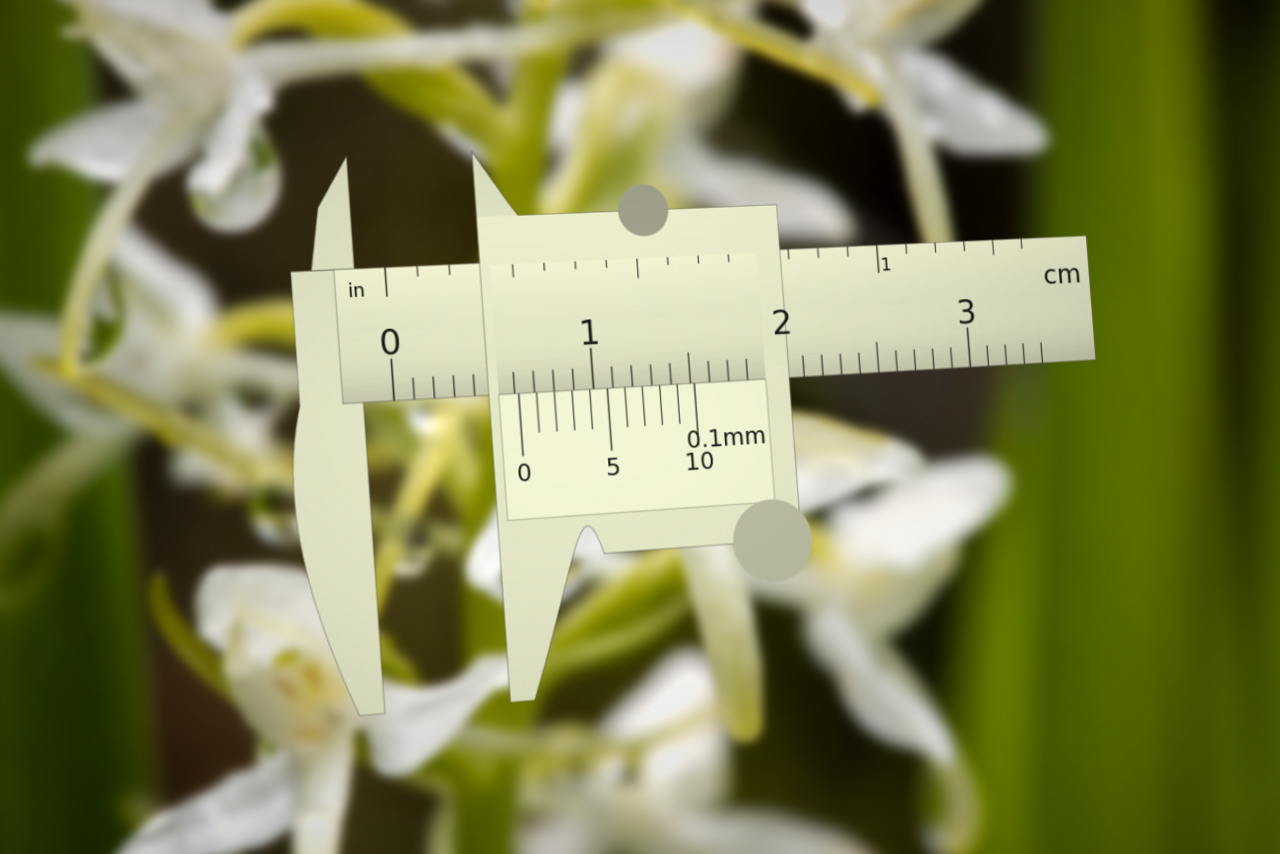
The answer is 6.2 mm
